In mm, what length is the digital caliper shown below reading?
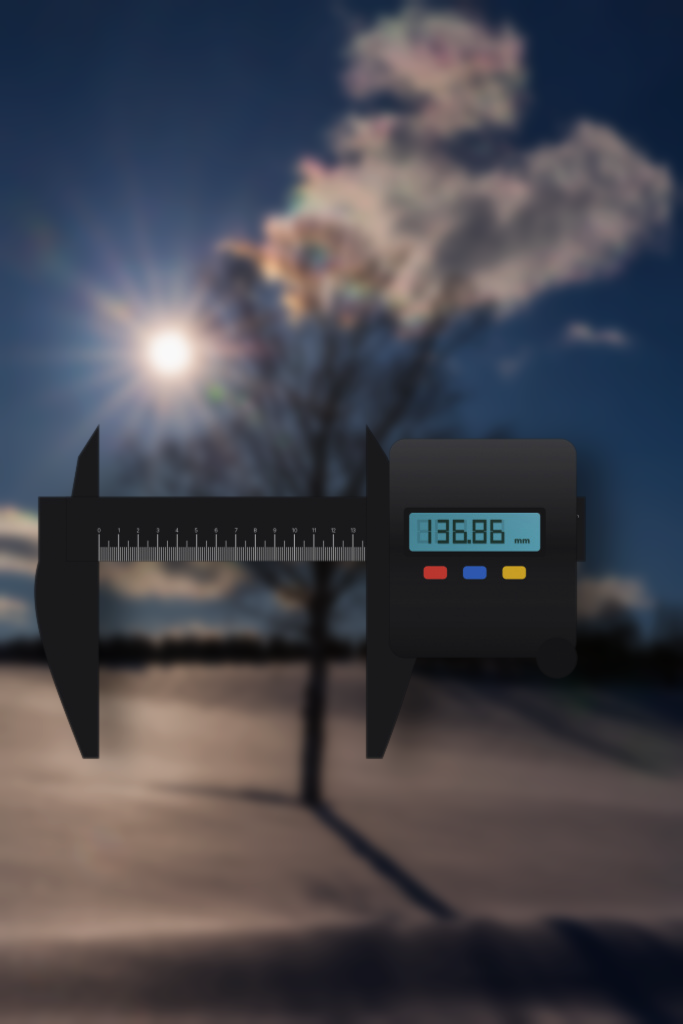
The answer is 136.86 mm
